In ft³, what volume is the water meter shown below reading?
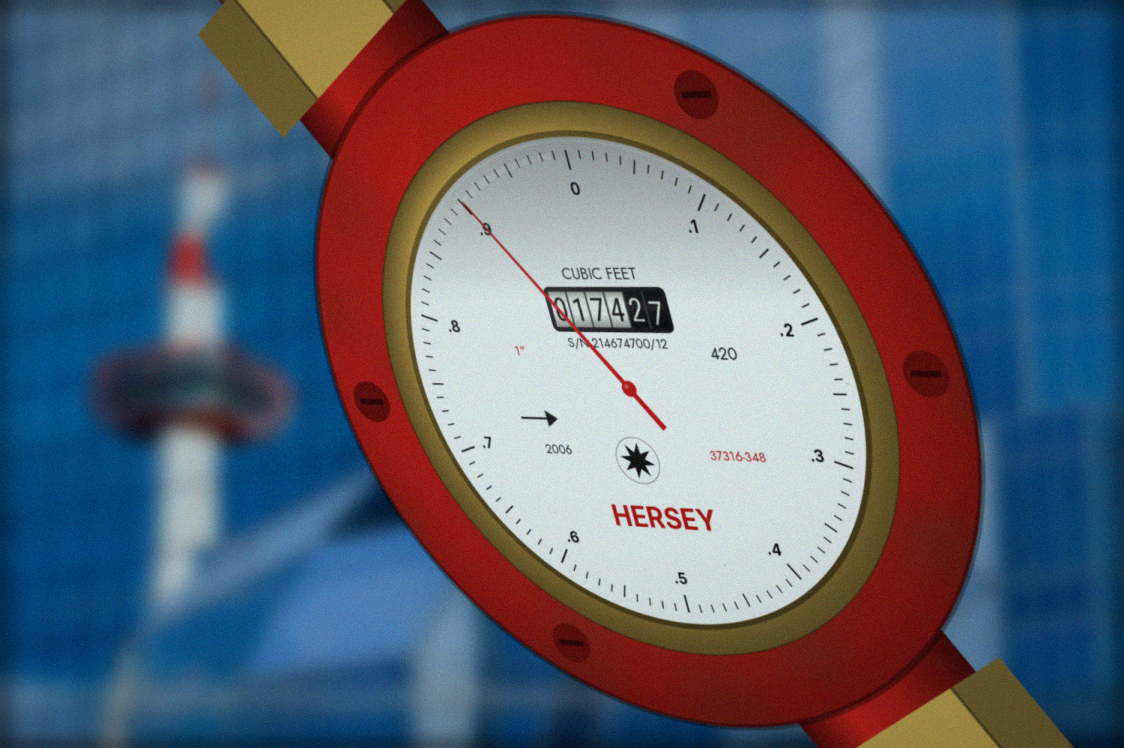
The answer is 17426.90 ft³
